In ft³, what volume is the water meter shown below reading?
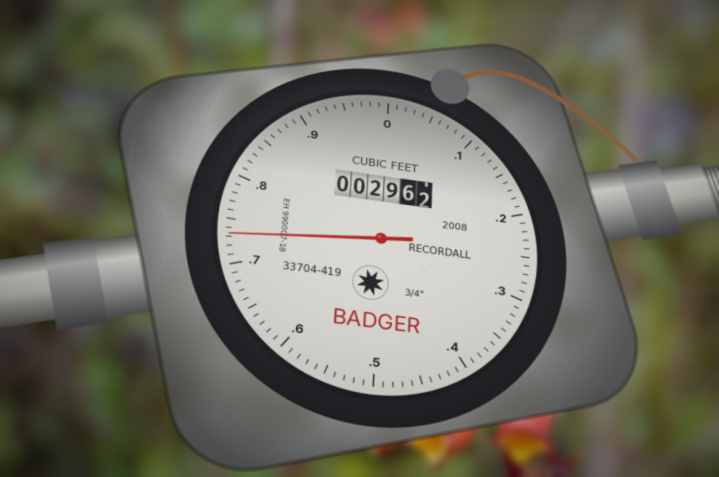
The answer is 2961.73 ft³
